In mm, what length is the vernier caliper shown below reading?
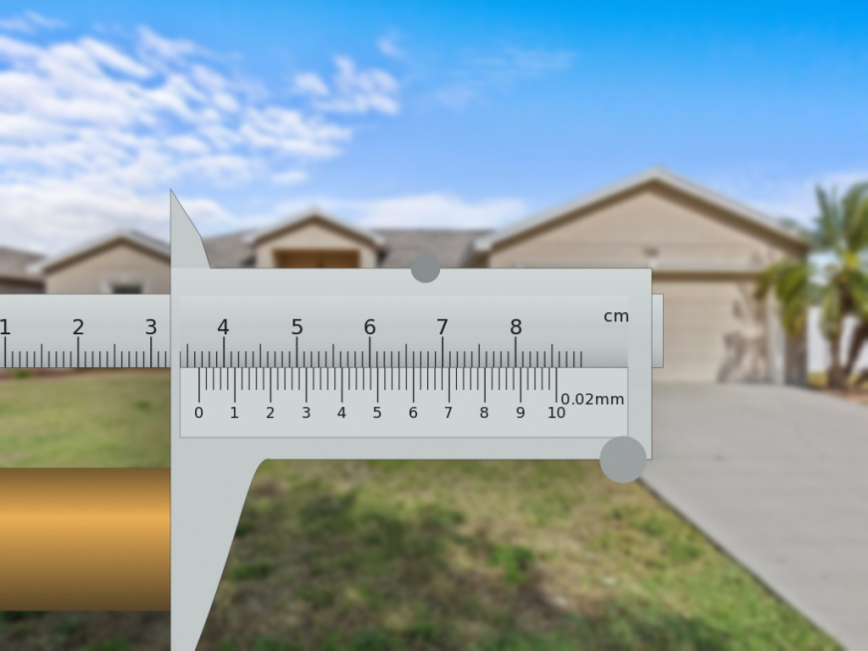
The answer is 36.6 mm
